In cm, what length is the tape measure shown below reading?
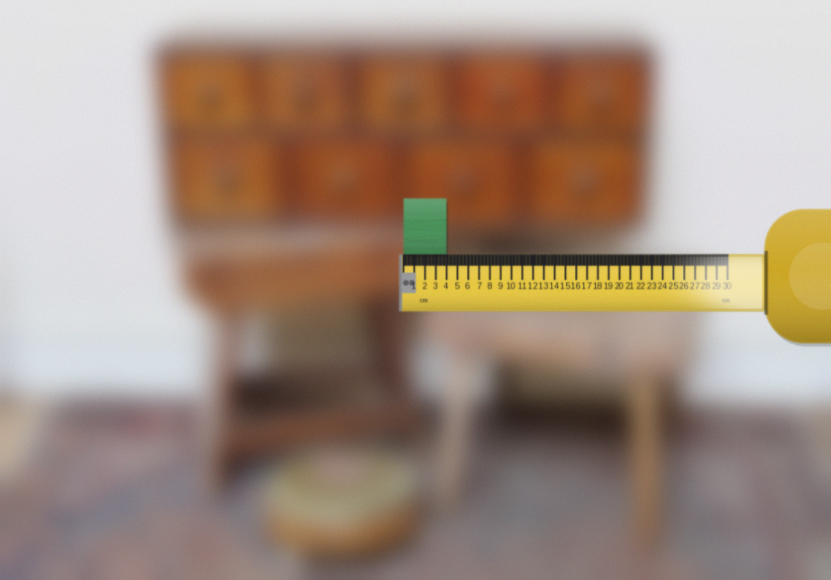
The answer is 4 cm
